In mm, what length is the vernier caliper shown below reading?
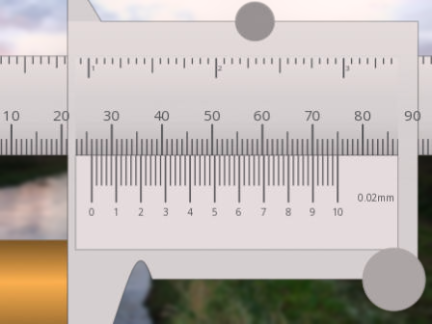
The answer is 26.0 mm
